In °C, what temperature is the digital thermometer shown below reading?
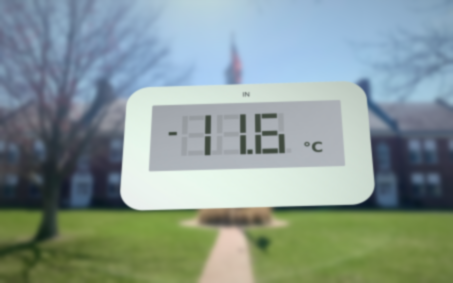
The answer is -11.6 °C
